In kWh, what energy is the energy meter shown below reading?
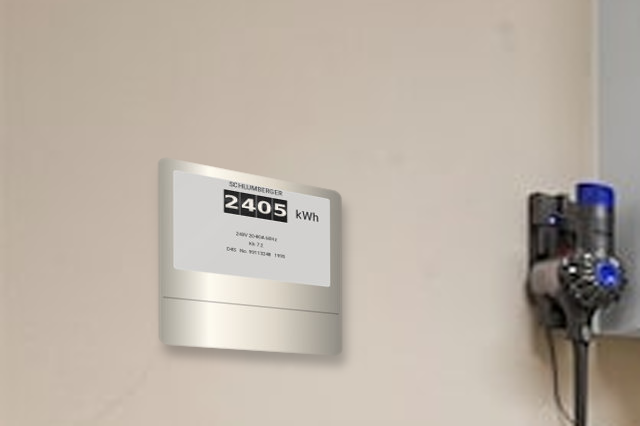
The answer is 2405 kWh
